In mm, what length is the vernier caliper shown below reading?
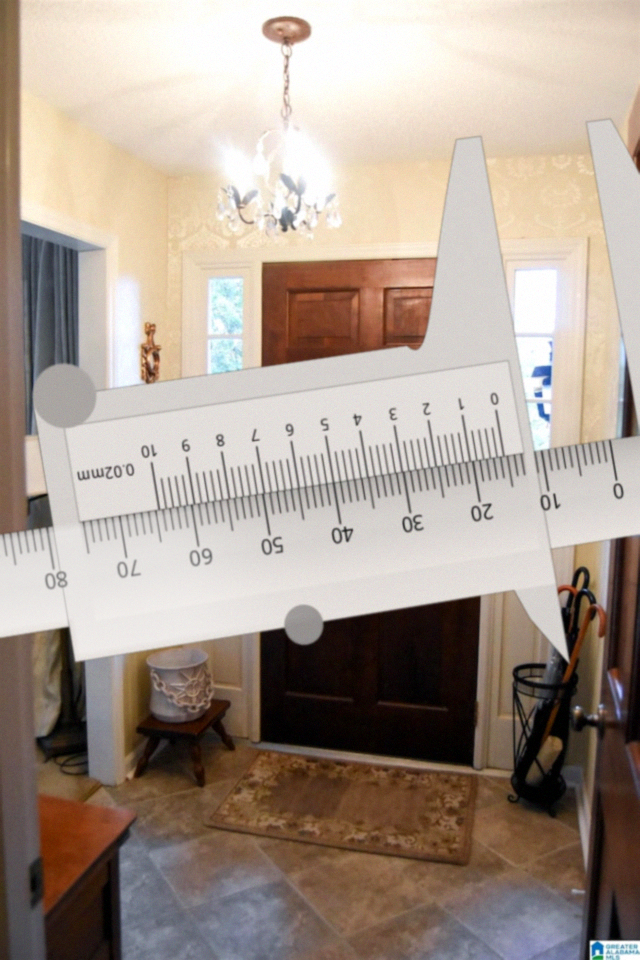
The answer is 15.5 mm
